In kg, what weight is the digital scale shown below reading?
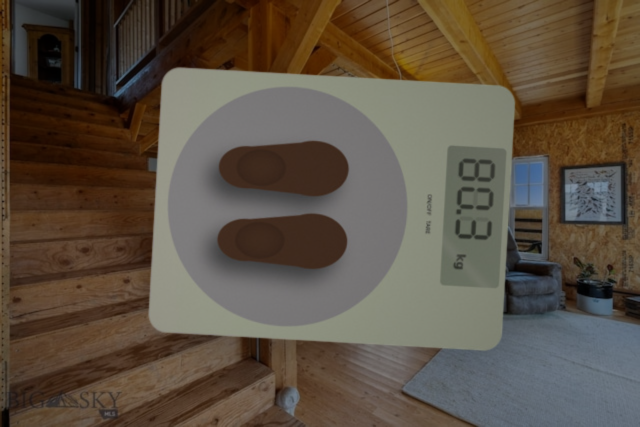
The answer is 80.3 kg
